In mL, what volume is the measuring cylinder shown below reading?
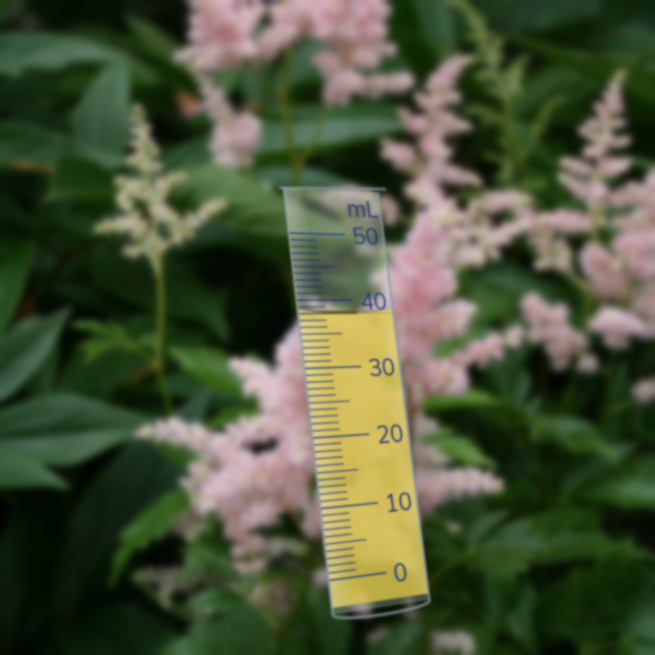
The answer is 38 mL
